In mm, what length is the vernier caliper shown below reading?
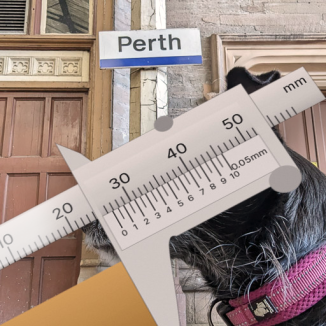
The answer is 26.8 mm
